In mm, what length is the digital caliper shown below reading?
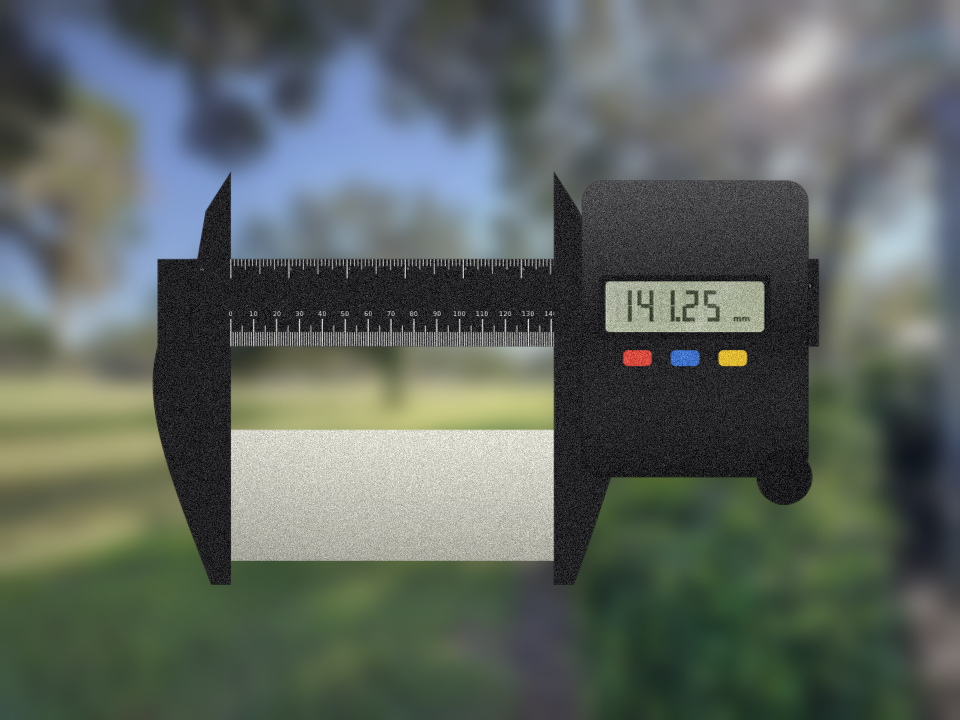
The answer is 141.25 mm
